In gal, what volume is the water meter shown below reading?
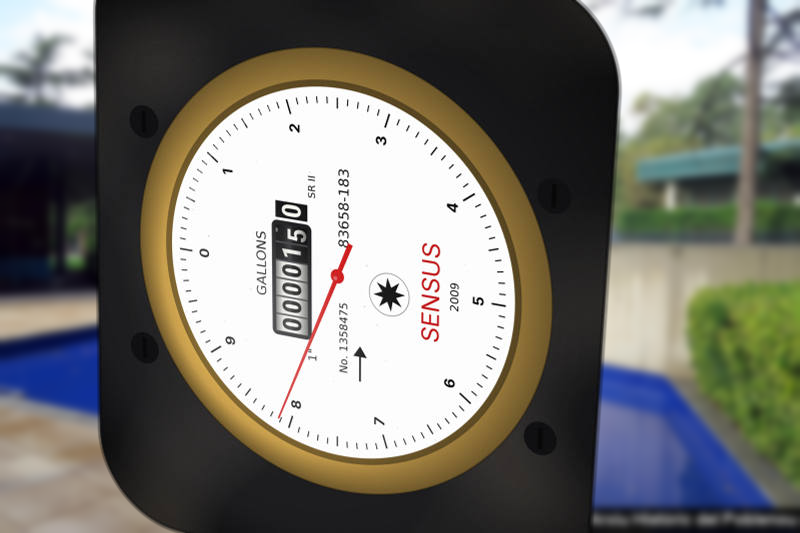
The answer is 148.1 gal
